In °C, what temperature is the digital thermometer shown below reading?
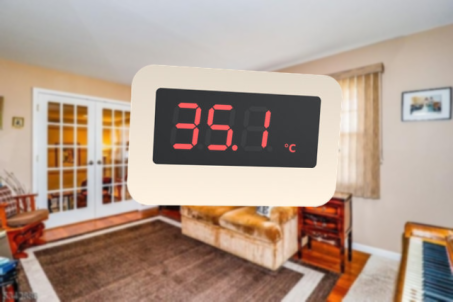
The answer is 35.1 °C
